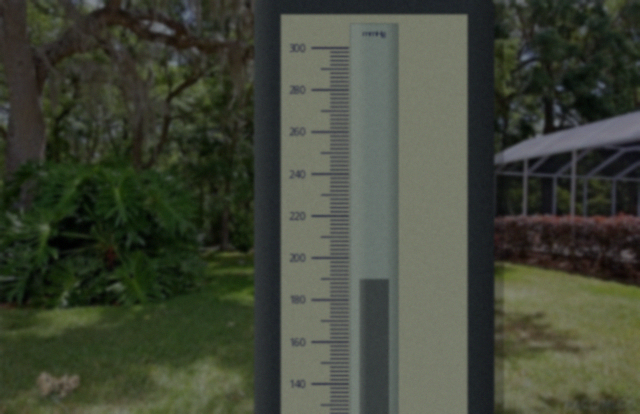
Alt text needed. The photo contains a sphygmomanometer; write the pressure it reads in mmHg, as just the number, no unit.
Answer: 190
